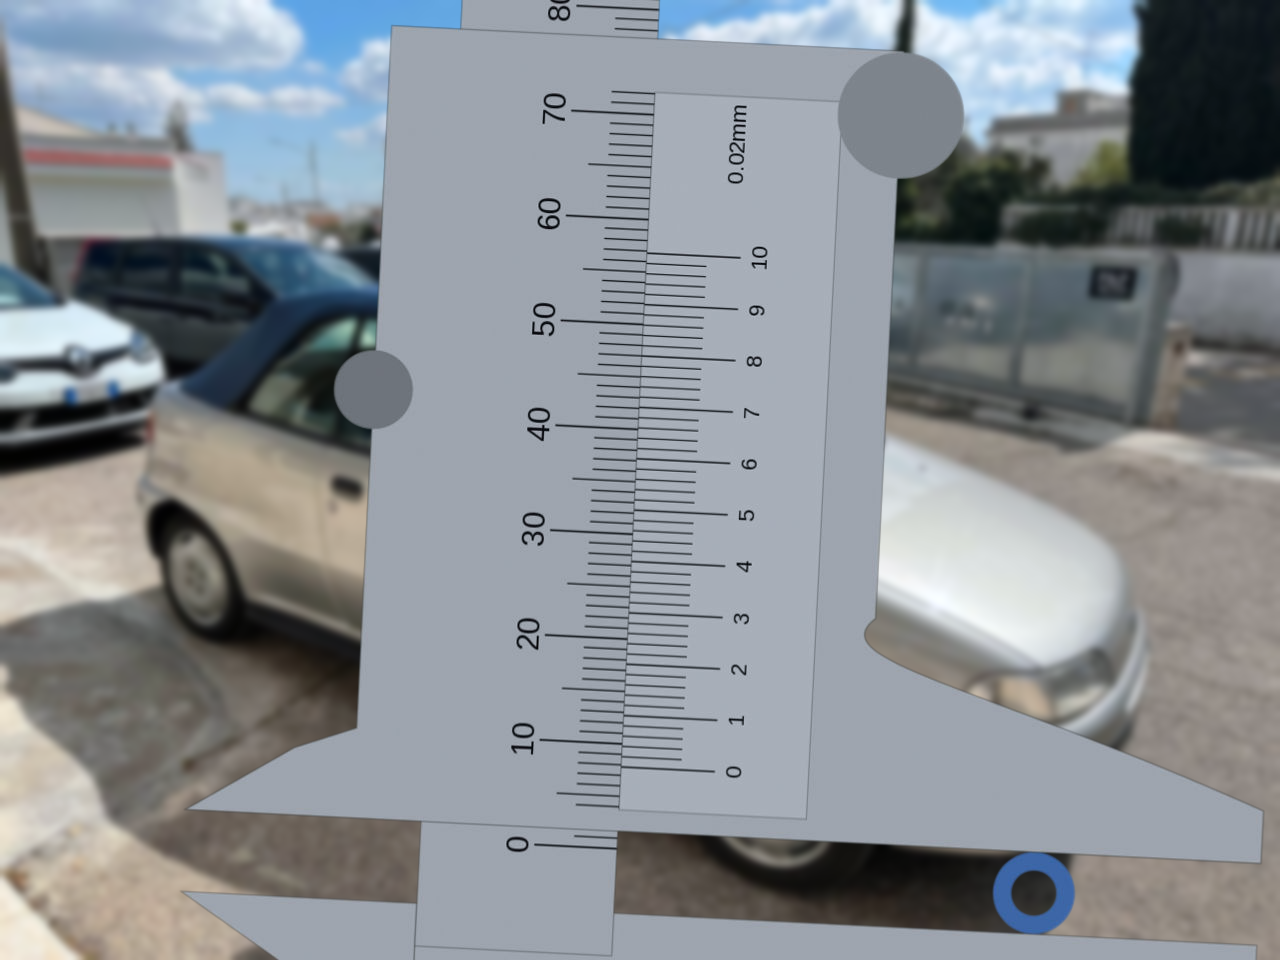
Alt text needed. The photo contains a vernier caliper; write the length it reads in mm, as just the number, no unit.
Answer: 7.8
